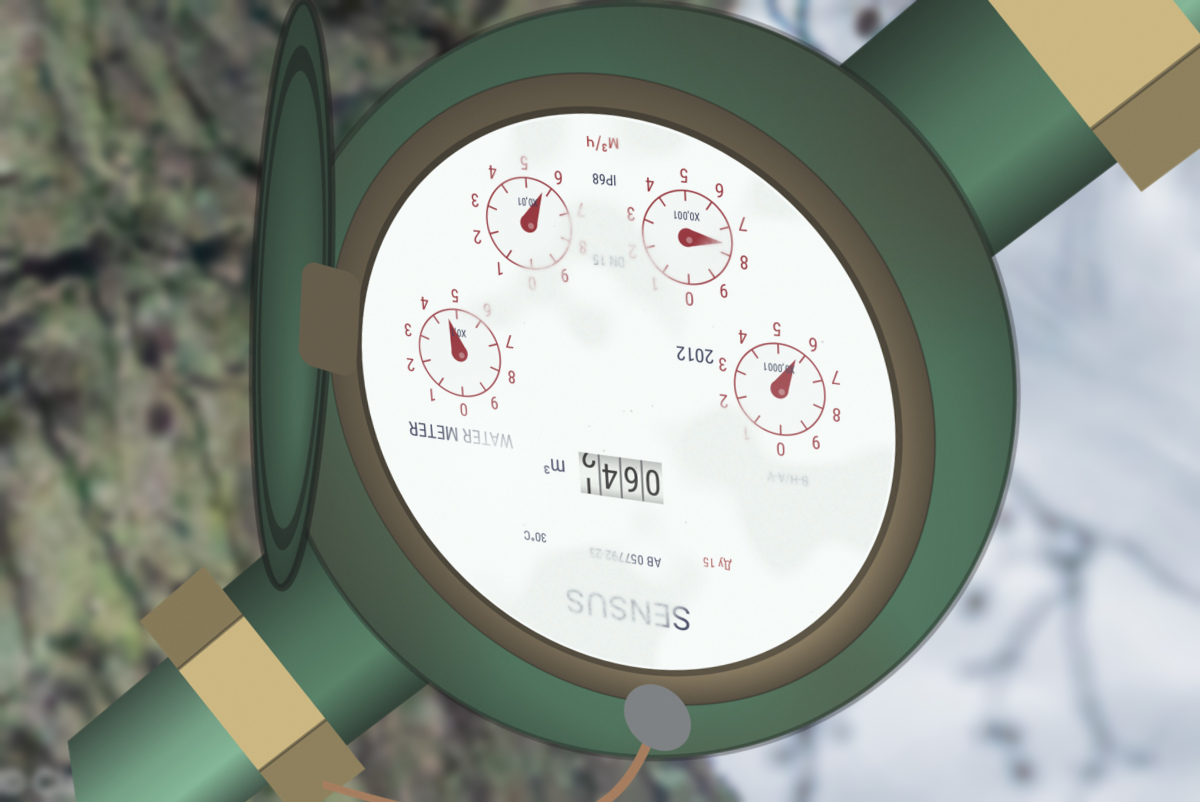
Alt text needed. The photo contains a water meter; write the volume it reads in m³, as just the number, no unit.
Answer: 641.4575
